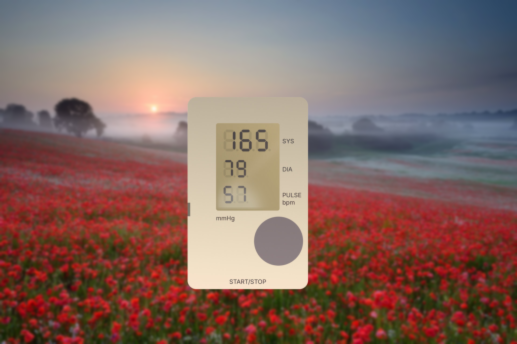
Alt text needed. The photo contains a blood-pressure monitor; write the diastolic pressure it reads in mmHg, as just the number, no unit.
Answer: 79
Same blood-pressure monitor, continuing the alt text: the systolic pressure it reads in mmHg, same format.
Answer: 165
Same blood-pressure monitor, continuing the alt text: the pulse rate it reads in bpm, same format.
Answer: 57
